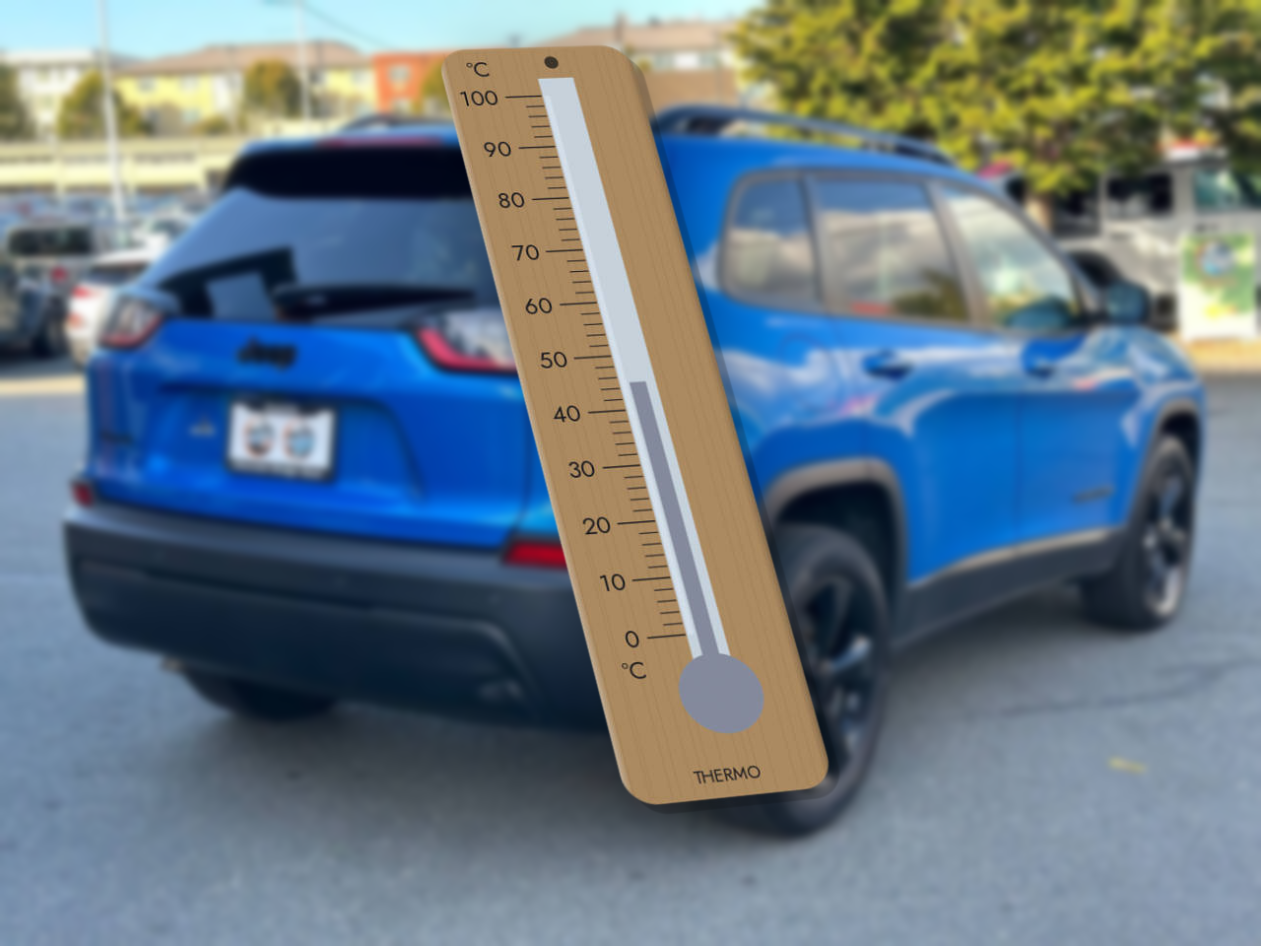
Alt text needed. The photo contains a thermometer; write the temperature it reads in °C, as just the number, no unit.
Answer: 45
